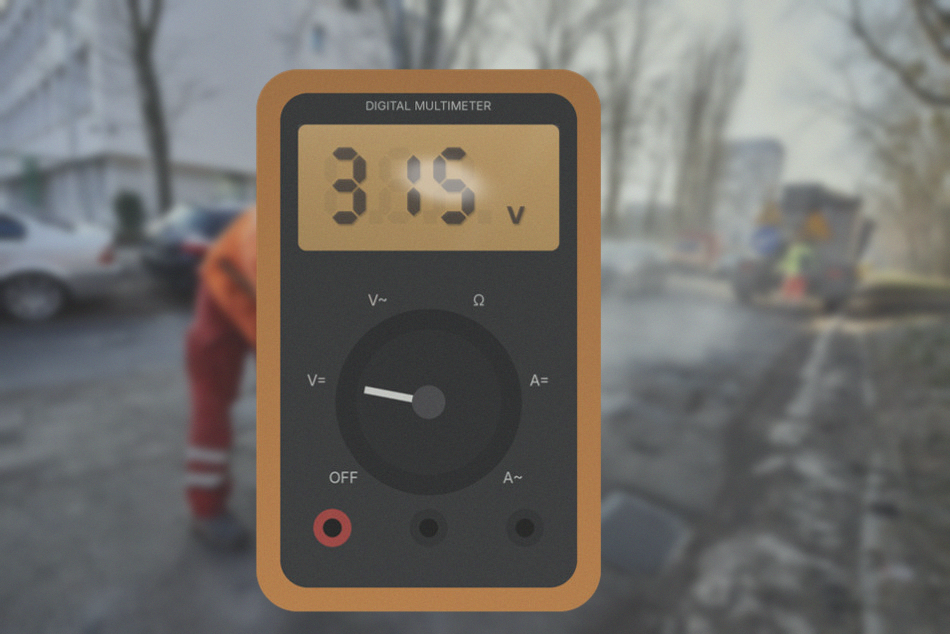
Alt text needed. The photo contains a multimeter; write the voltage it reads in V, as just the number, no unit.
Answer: 315
